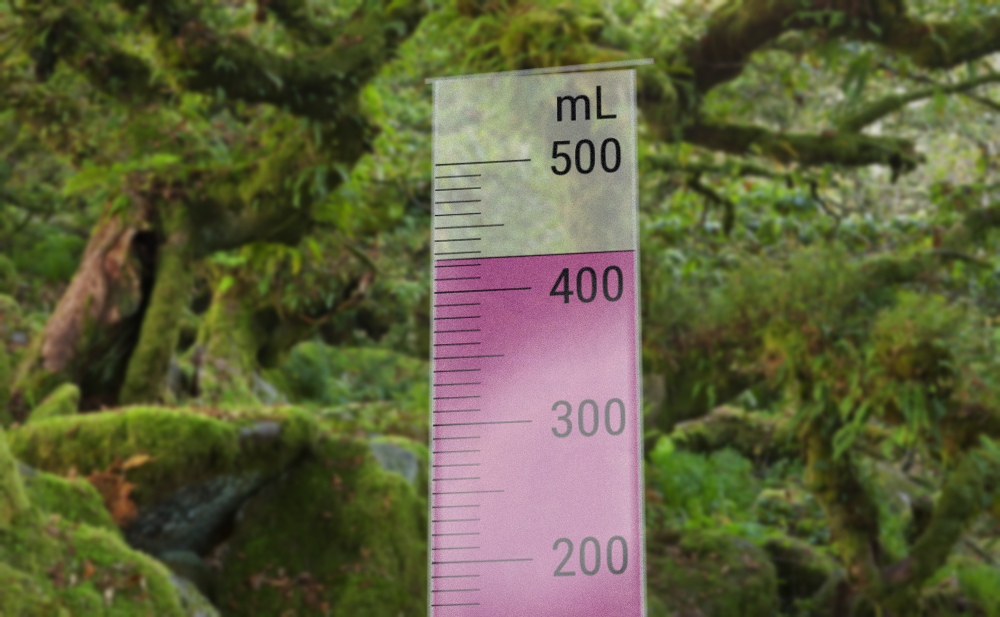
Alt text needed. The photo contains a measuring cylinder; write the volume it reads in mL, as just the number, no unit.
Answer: 425
